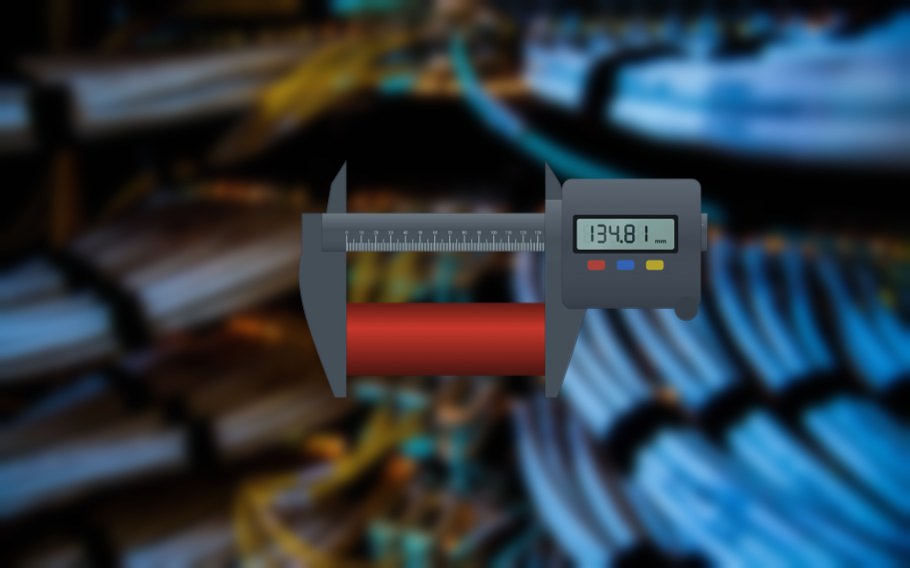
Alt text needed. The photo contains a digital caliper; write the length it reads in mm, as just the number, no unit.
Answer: 134.81
